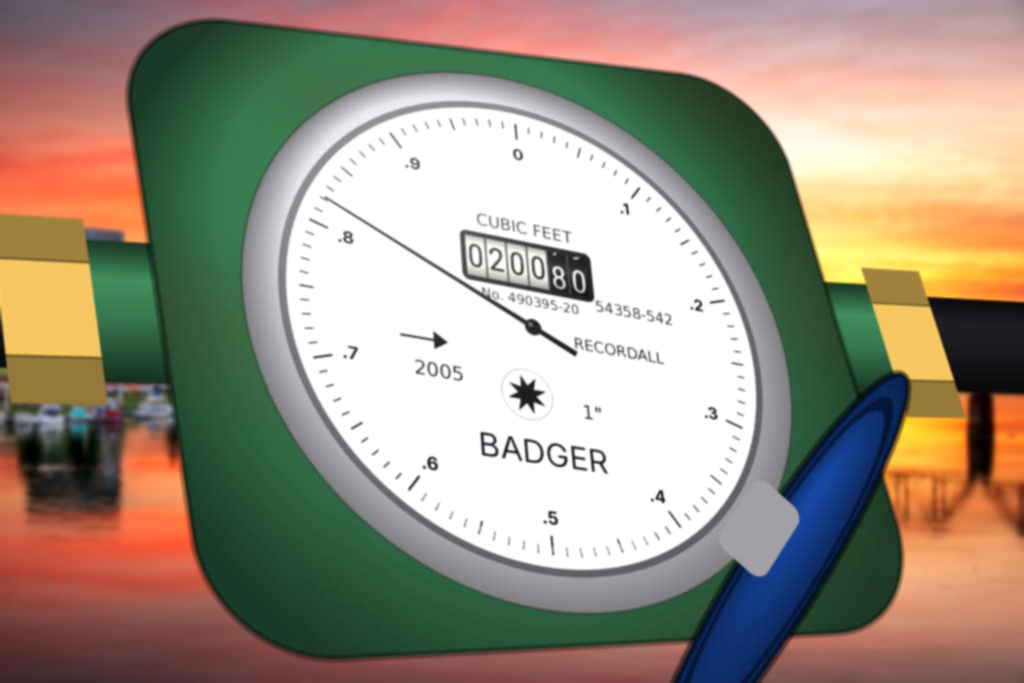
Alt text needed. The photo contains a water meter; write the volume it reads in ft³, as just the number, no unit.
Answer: 20079.82
